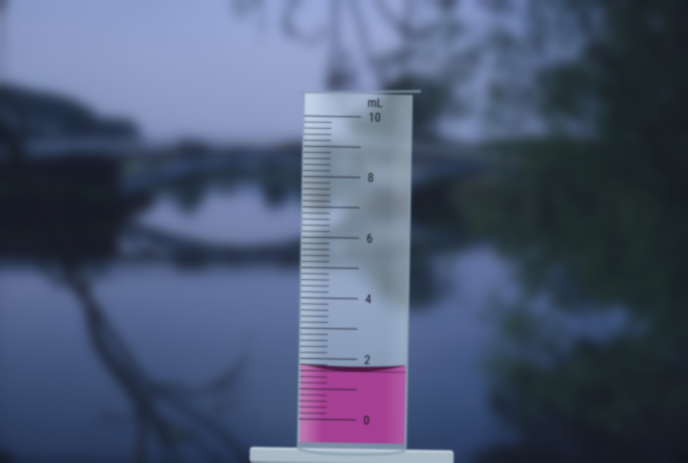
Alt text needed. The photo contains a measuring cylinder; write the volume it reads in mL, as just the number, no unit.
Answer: 1.6
